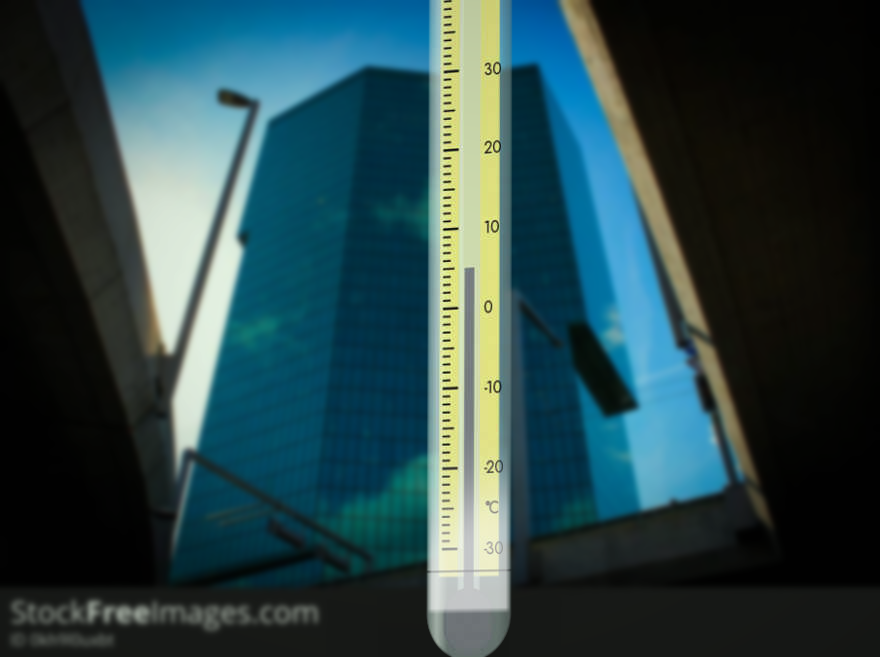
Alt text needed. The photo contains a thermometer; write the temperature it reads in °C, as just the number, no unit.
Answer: 5
